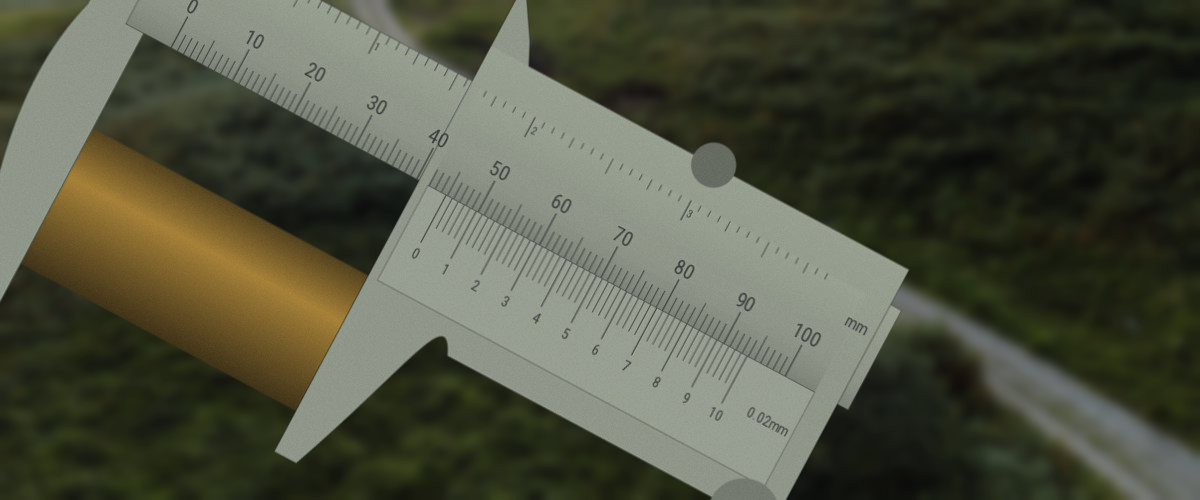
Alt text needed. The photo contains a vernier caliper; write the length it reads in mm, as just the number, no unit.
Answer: 44.8
